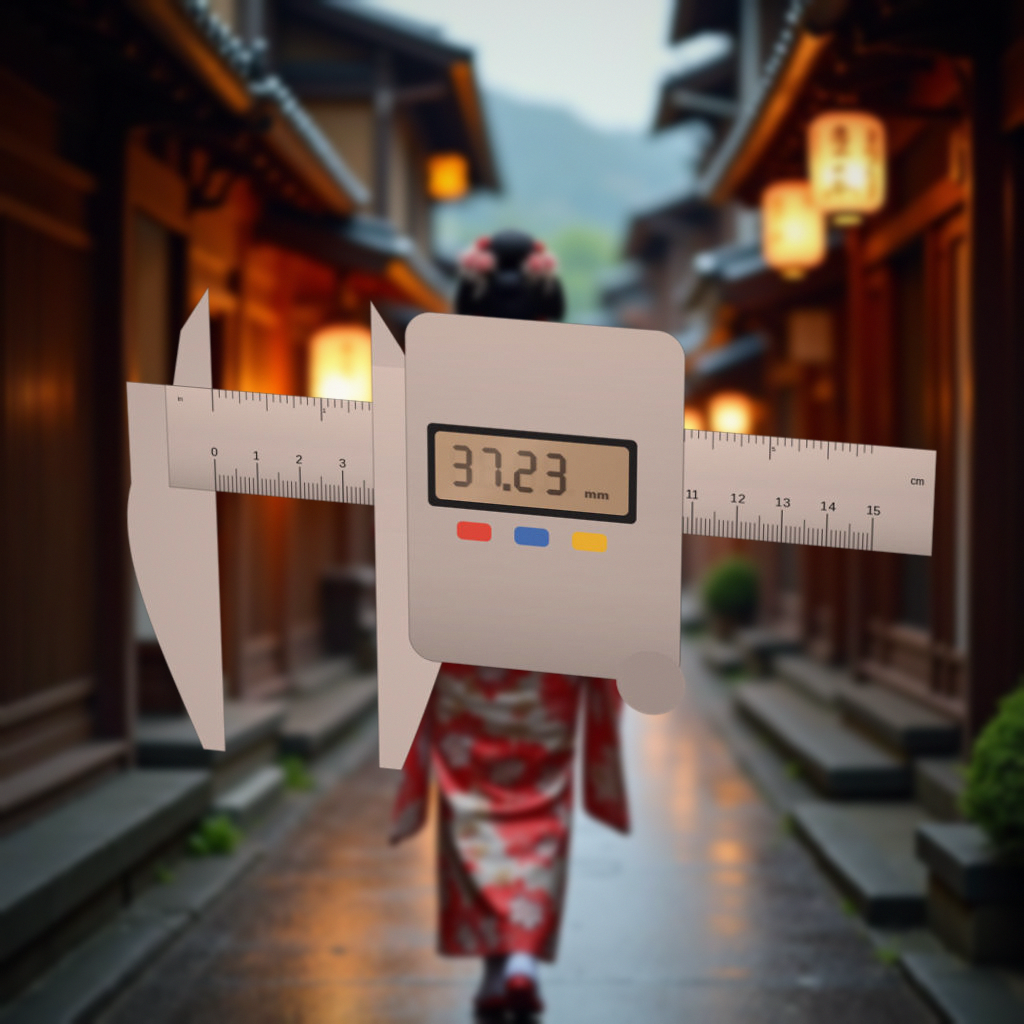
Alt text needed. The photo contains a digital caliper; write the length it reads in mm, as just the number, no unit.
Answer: 37.23
